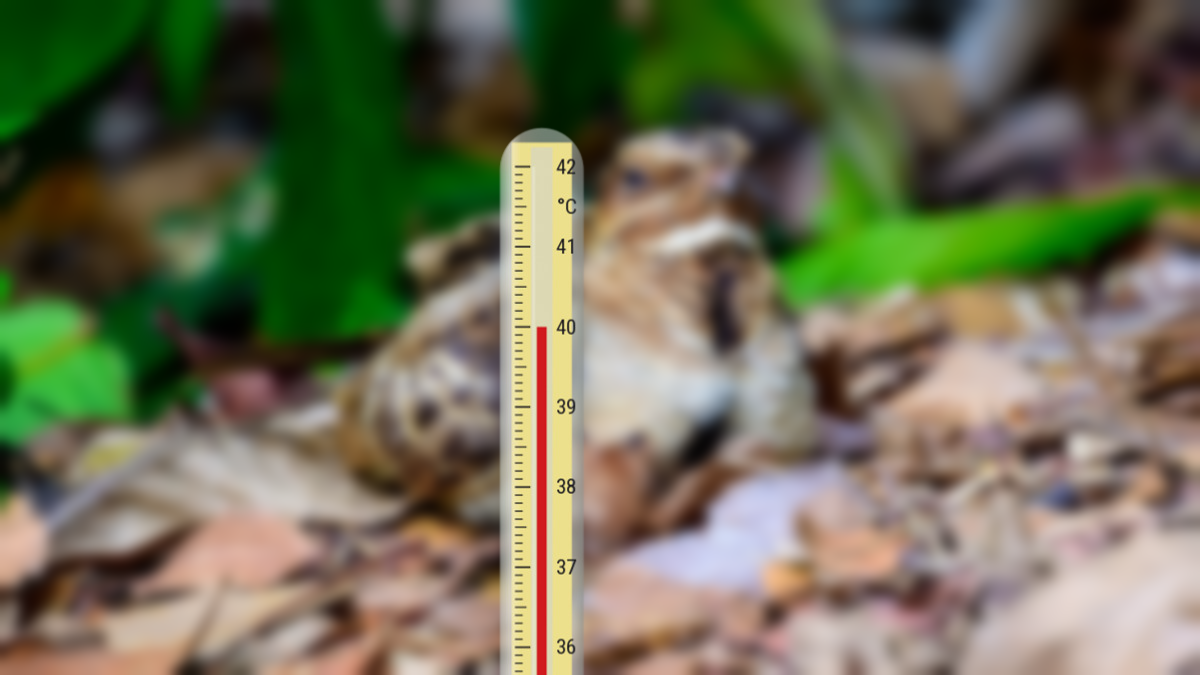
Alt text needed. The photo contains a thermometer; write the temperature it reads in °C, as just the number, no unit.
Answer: 40
